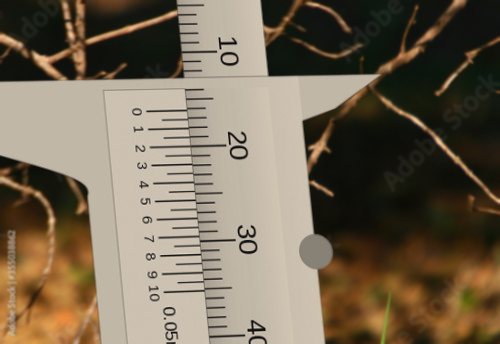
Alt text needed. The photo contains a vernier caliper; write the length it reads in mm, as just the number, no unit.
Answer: 16.2
